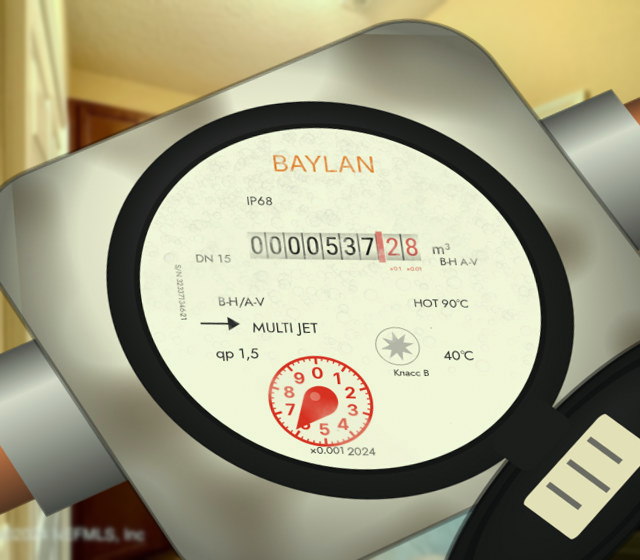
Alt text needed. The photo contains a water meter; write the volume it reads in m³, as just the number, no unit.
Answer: 537.286
